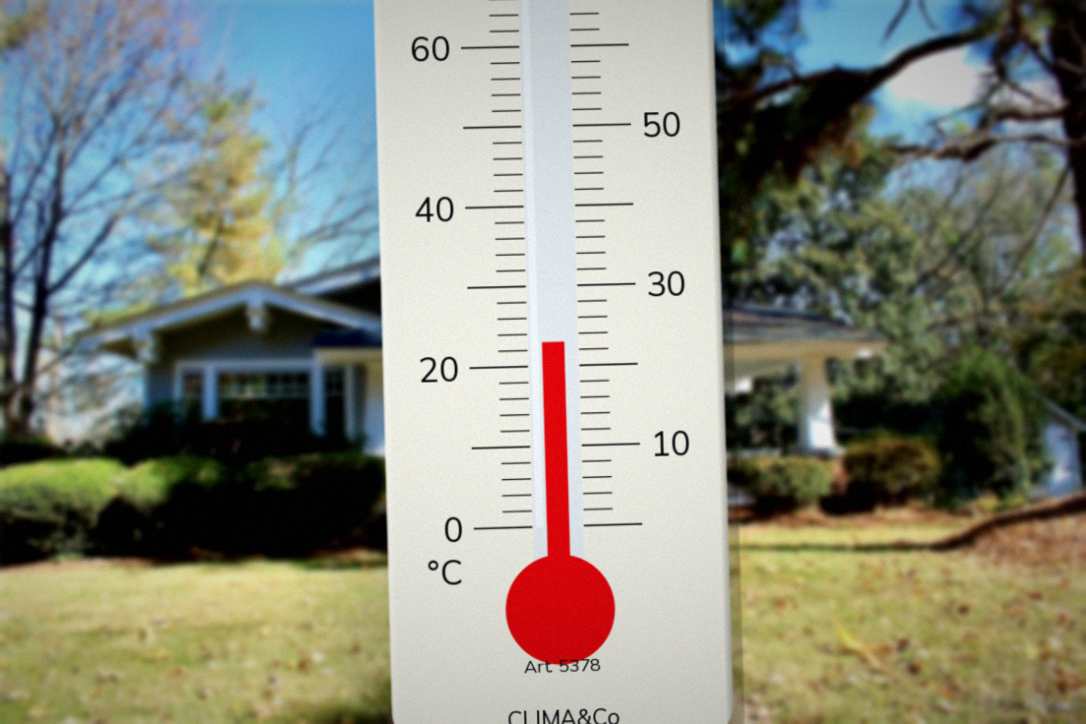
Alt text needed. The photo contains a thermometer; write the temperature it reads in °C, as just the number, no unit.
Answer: 23
